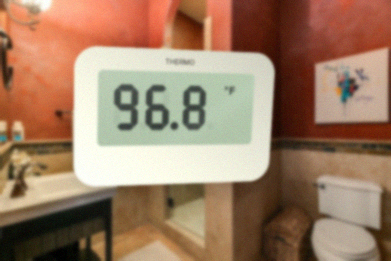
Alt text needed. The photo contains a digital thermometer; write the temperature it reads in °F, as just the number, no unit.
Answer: 96.8
